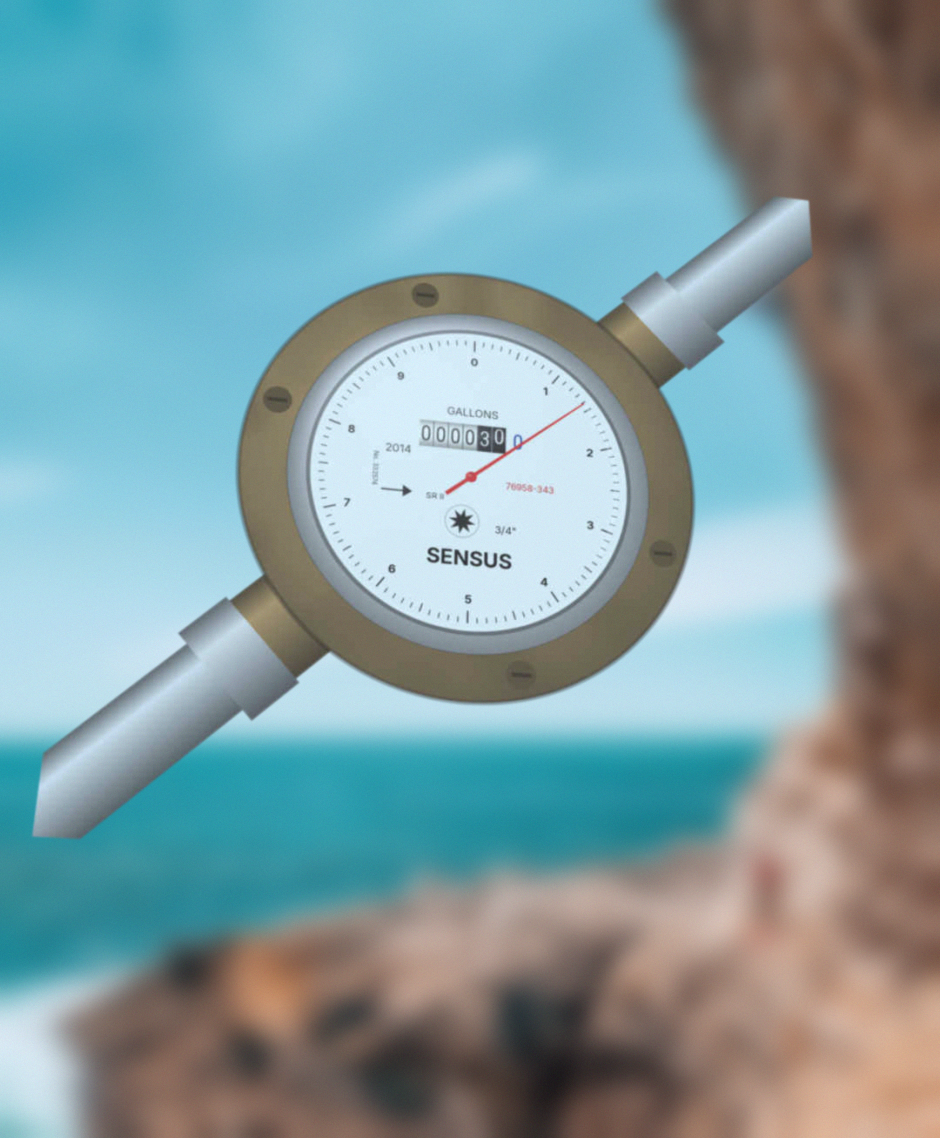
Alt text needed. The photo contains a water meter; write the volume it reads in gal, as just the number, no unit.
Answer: 301.4
